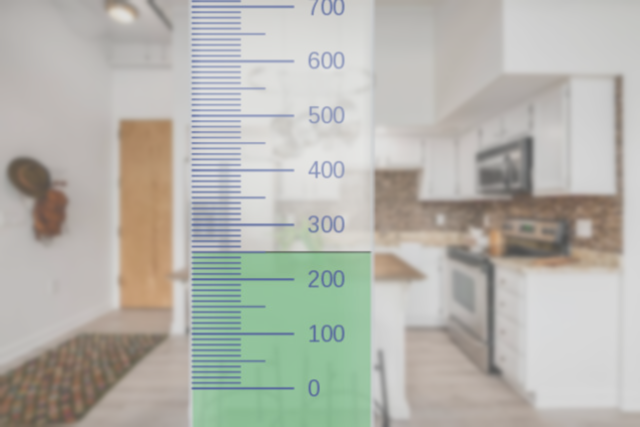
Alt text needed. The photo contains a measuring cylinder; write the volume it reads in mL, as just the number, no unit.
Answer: 250
